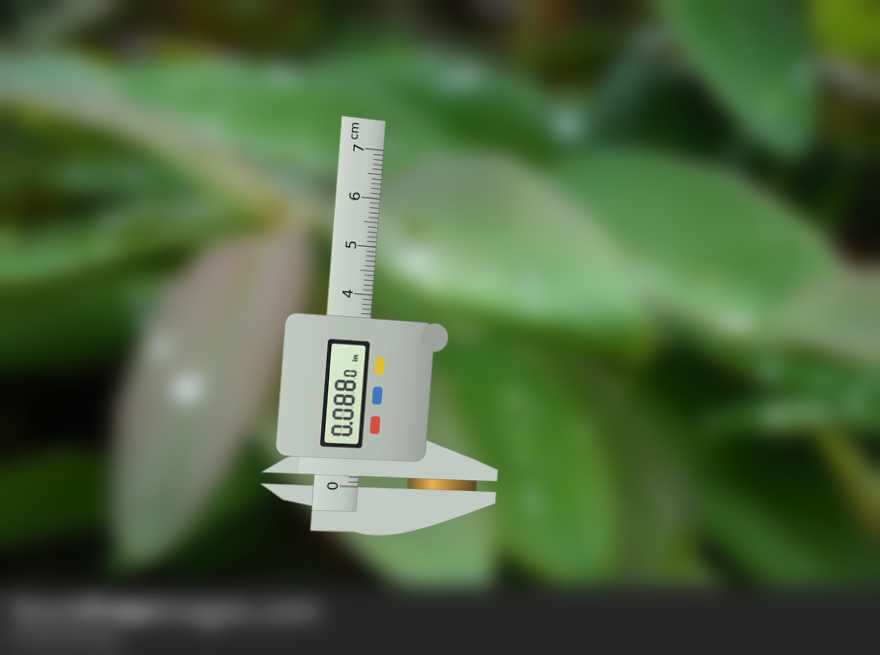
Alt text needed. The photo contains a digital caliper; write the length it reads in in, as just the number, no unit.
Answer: 0.0880
